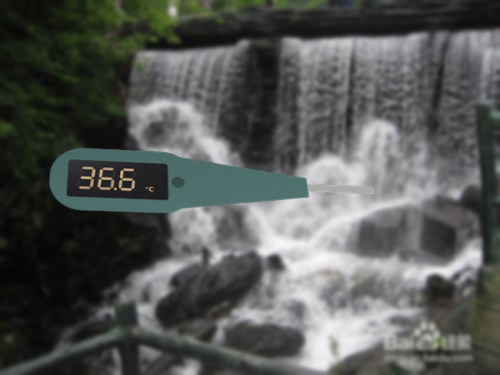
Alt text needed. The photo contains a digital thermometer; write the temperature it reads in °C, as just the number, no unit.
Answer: 36.6
